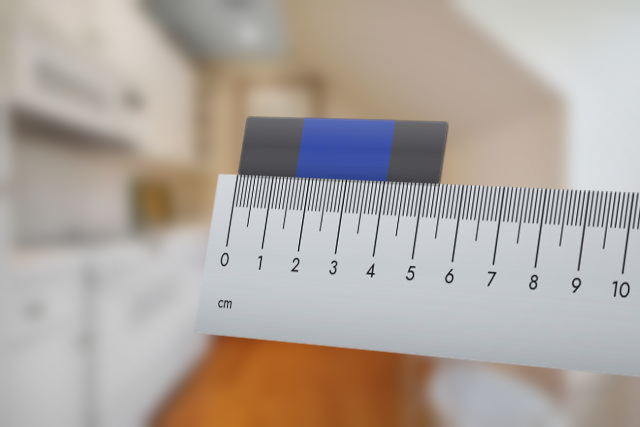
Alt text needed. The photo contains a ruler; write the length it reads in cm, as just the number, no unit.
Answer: 5.4
